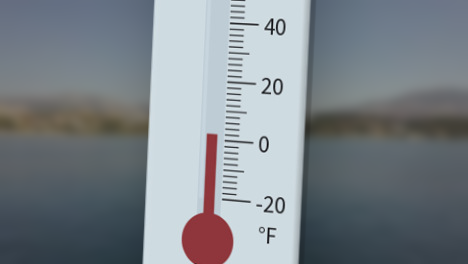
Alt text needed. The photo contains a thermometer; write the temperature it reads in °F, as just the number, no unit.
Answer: 2
